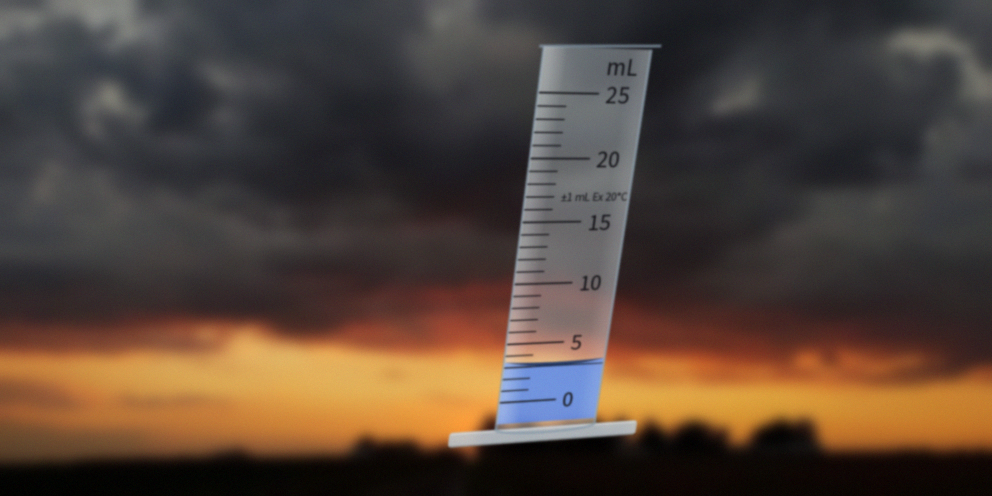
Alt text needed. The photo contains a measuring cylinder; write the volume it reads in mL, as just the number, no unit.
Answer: 3
